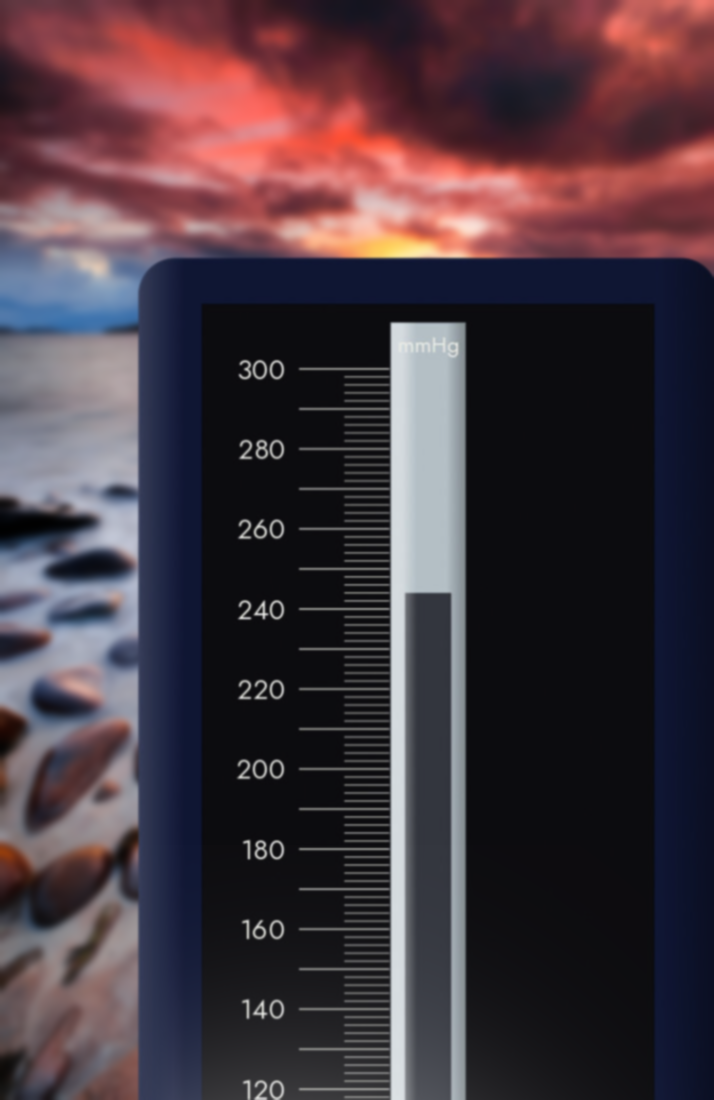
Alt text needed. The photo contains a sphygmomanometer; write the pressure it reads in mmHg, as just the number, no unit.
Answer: 244
